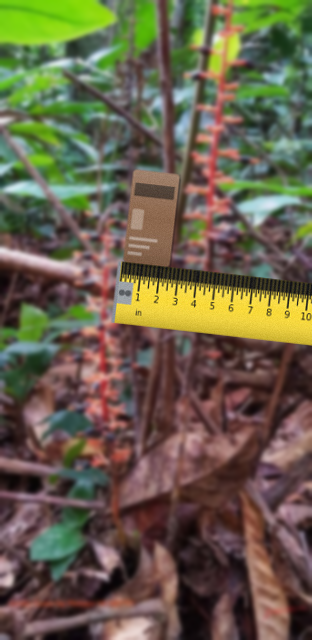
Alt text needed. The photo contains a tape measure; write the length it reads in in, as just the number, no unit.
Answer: 2.5
